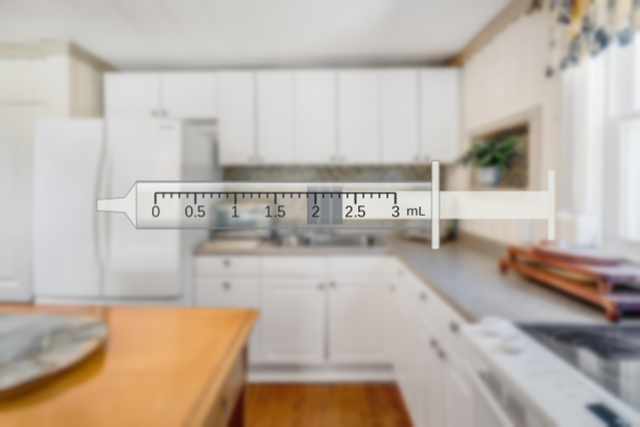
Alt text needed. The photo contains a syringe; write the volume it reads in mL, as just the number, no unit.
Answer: 1.9
